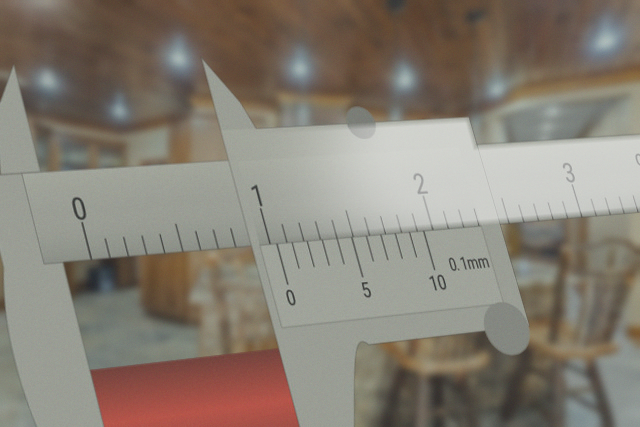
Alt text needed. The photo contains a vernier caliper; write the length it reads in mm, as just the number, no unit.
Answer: 10.4
